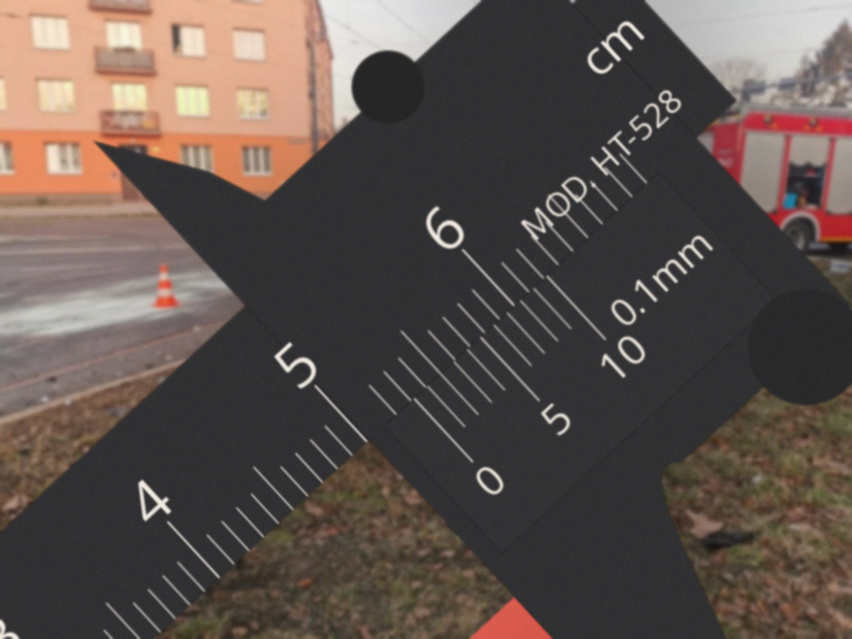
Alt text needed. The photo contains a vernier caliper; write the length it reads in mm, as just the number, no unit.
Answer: 53.2
